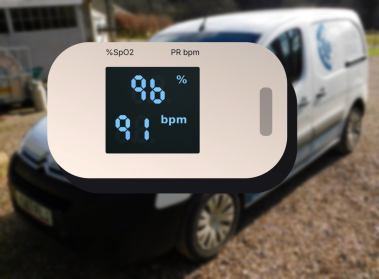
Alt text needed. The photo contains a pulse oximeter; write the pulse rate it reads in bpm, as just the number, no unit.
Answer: 91
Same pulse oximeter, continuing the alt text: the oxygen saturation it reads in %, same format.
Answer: 96
